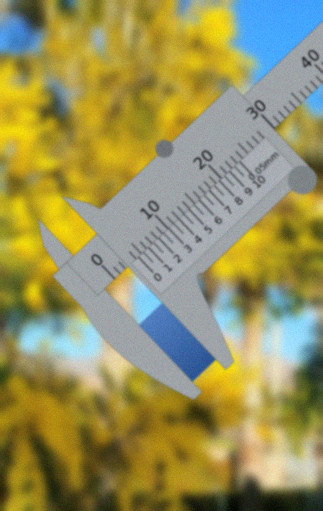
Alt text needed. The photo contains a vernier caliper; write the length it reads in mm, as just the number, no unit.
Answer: 4.4
